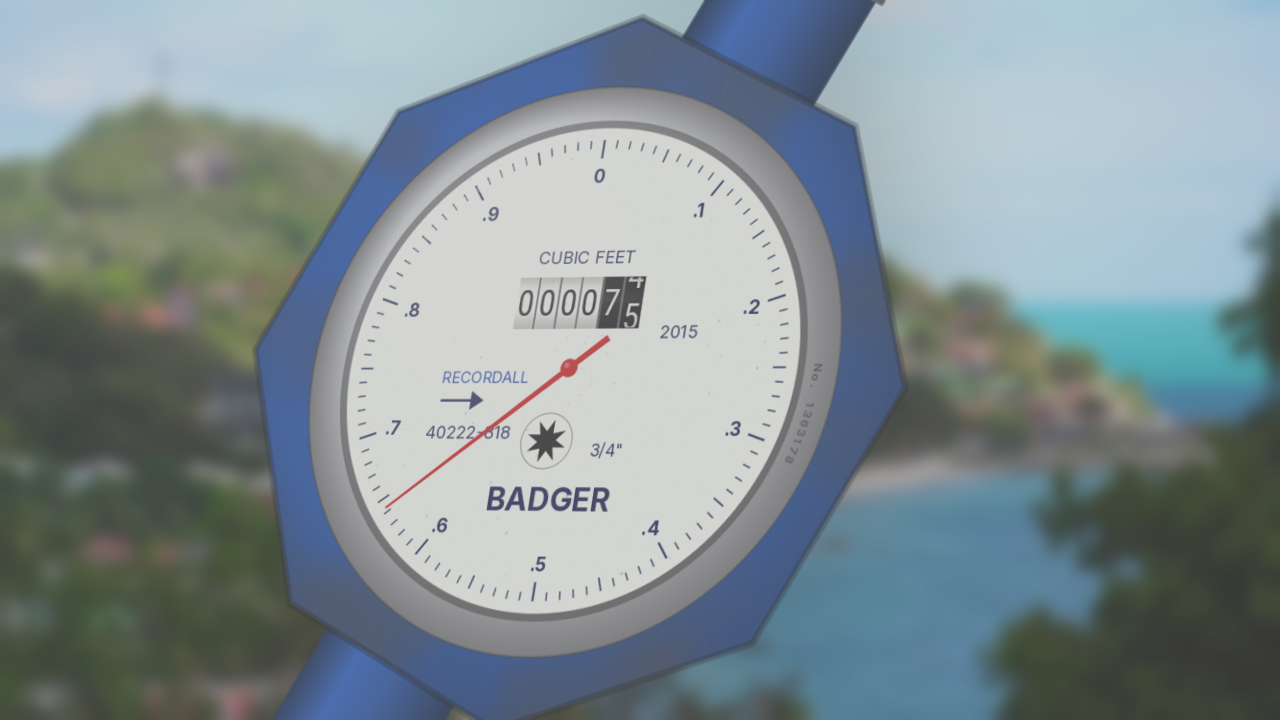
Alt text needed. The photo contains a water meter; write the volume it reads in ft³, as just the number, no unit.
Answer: 74.64
